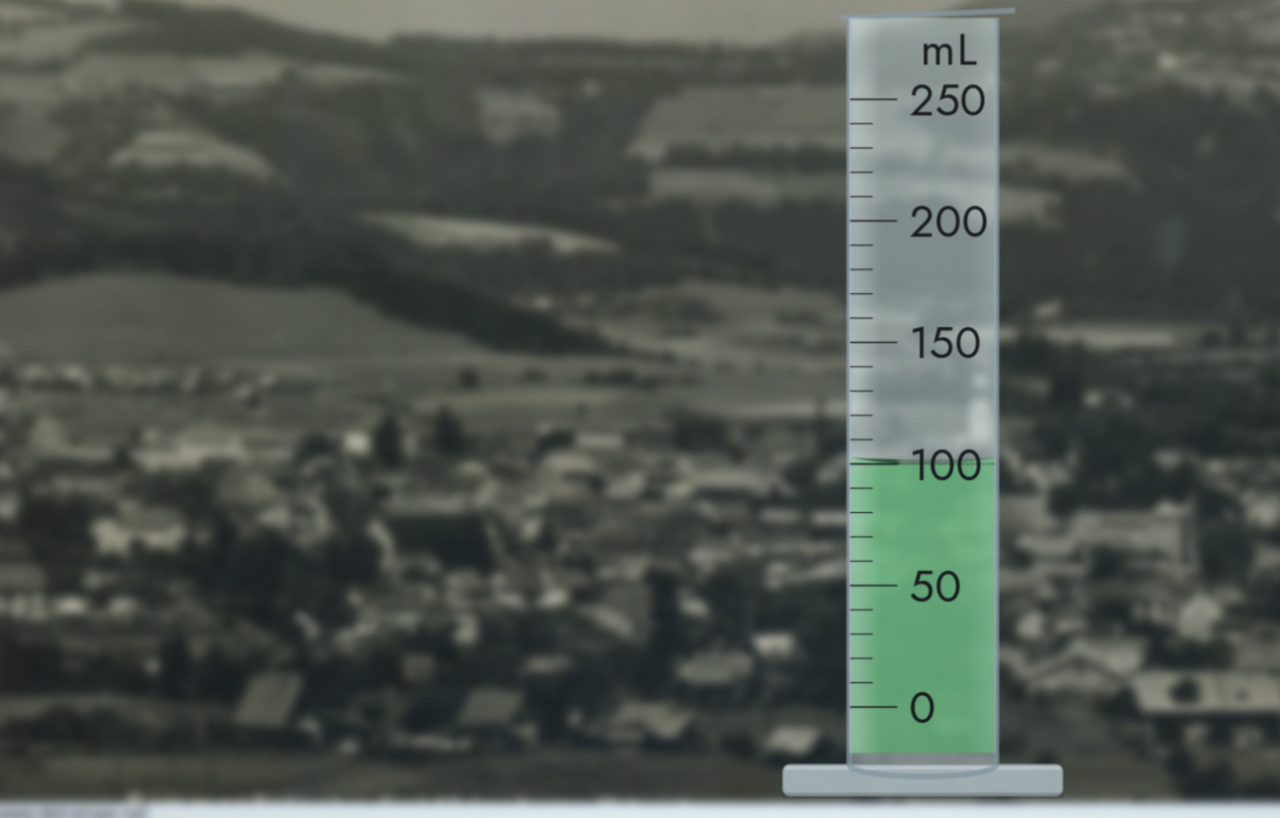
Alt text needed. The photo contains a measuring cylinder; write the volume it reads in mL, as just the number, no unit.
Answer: 100
